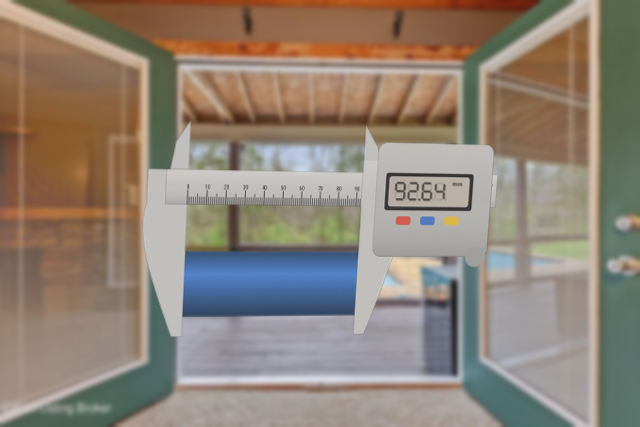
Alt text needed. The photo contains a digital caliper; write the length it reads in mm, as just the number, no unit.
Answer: 92.64
